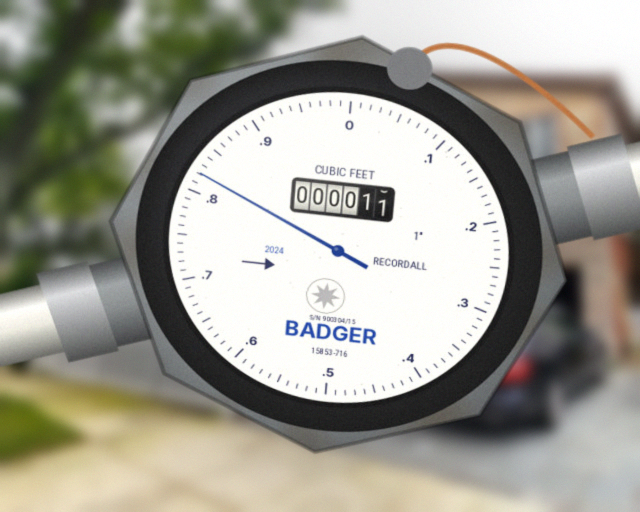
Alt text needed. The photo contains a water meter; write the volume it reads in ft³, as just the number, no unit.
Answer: 10.82
